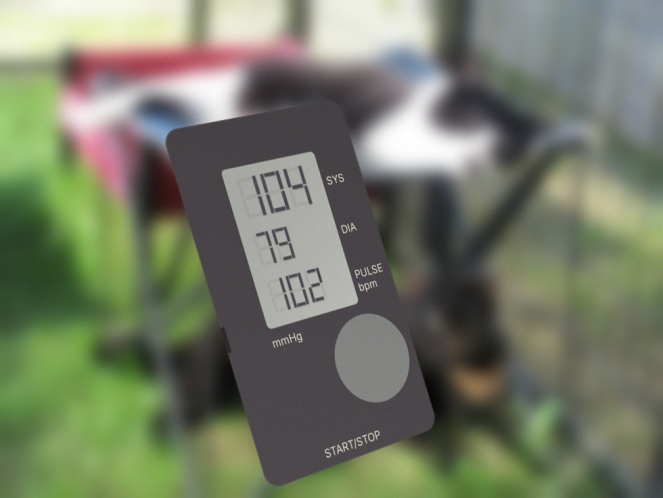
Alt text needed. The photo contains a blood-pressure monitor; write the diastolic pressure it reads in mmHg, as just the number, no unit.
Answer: 79
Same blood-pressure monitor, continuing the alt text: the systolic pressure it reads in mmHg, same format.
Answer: 104
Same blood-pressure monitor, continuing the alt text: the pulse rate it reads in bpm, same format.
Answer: 102
